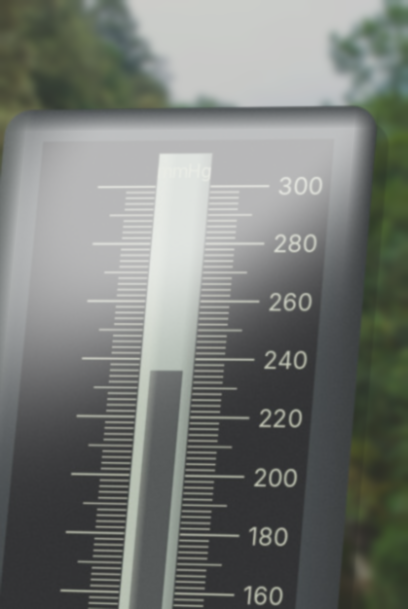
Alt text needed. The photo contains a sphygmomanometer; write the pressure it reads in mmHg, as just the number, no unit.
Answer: 236
